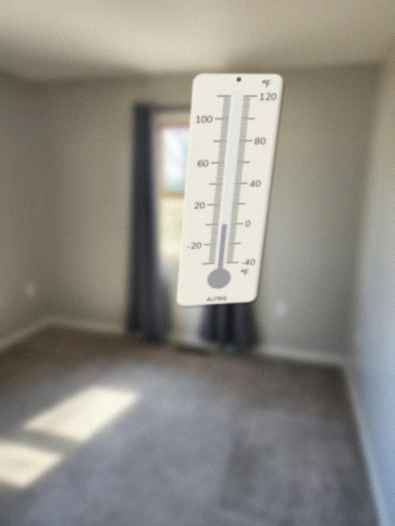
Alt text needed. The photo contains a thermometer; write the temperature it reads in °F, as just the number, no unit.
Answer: 0
